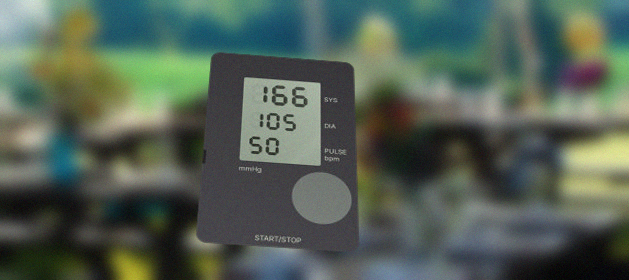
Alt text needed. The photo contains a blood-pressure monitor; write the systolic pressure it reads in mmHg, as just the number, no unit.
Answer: 166
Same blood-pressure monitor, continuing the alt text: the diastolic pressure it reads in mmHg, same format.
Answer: 105
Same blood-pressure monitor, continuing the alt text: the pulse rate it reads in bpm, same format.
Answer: 50
